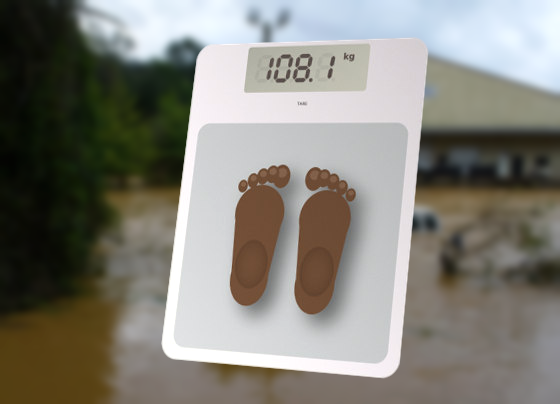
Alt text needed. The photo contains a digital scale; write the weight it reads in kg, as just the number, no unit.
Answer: 108.1
